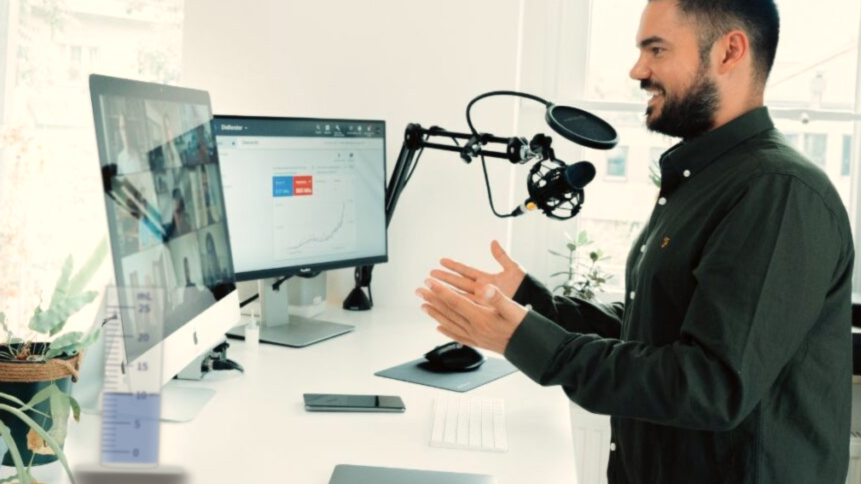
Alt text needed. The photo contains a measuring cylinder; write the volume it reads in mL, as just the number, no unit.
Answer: 10
